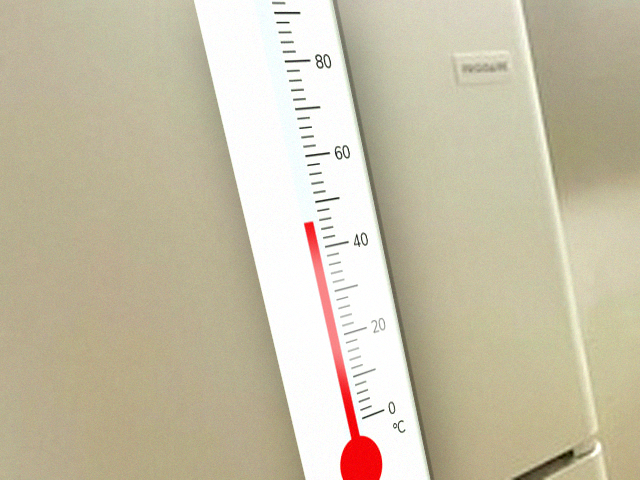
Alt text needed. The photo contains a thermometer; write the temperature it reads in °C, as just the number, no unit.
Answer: 46
